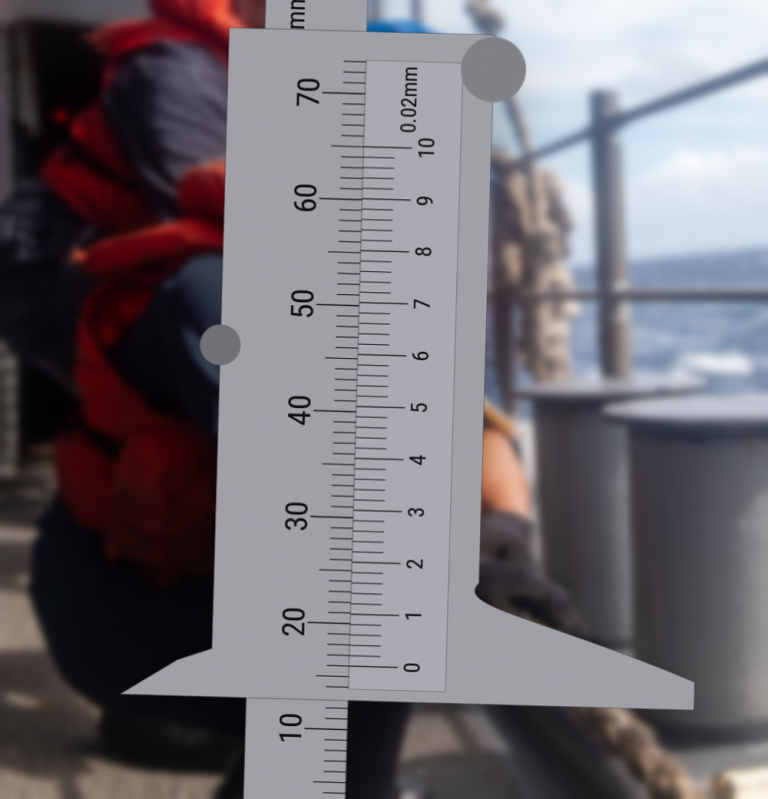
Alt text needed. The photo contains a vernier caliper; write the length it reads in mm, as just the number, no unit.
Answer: 16.0
